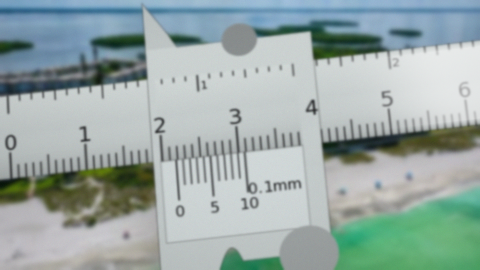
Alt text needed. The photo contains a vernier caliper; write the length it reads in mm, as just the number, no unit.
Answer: 21.8
